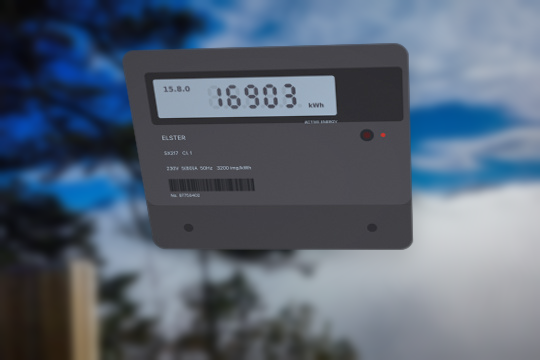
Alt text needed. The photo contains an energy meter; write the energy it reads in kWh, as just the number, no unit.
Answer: 16903
